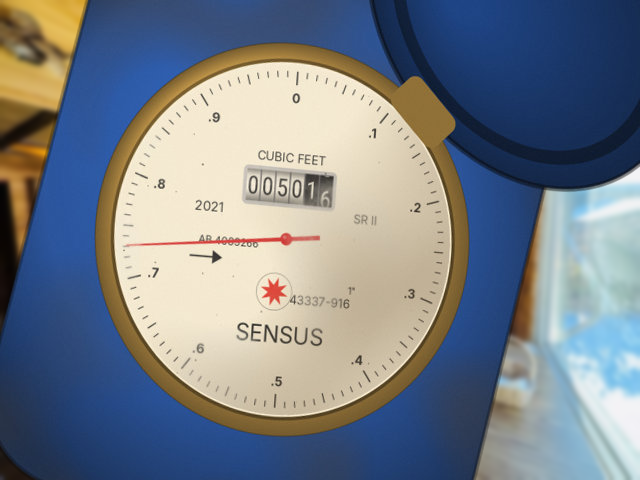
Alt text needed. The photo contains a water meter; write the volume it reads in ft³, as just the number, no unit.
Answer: 5015.73
